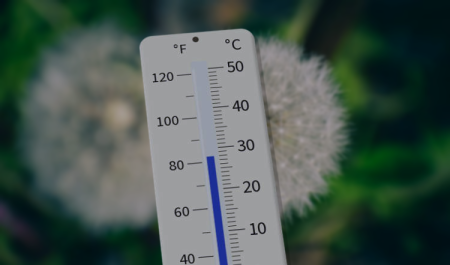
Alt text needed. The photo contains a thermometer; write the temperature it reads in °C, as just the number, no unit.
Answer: 28
